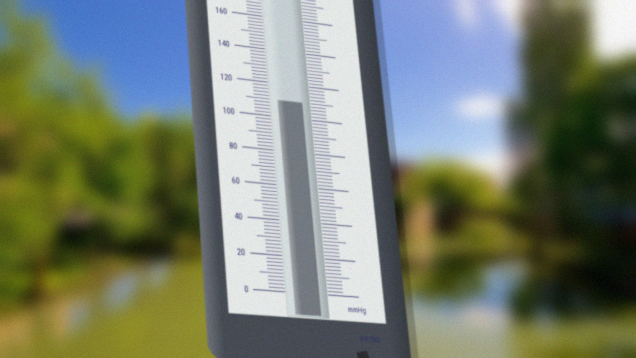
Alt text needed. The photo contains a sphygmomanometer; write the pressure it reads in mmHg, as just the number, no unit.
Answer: 110
